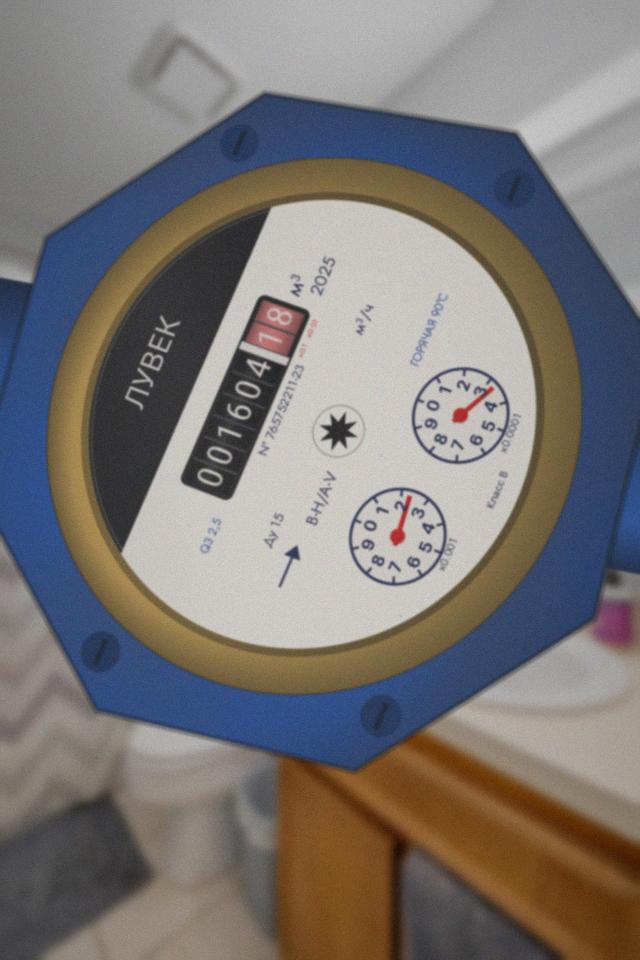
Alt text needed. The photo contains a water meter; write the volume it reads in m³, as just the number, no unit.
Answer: 1604.1823
